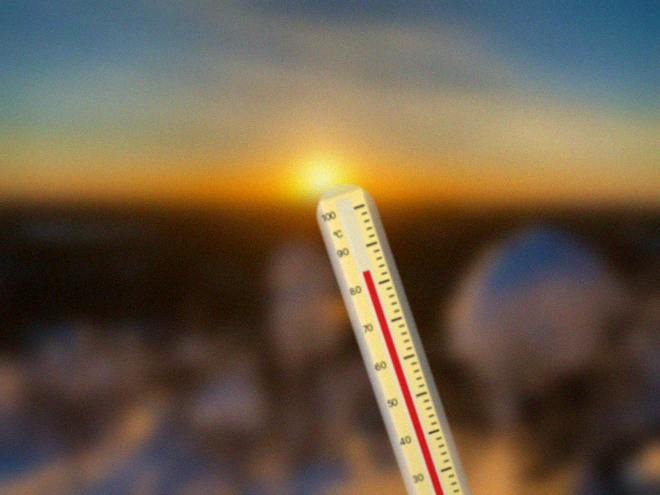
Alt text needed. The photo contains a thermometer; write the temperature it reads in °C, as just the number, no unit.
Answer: 84
